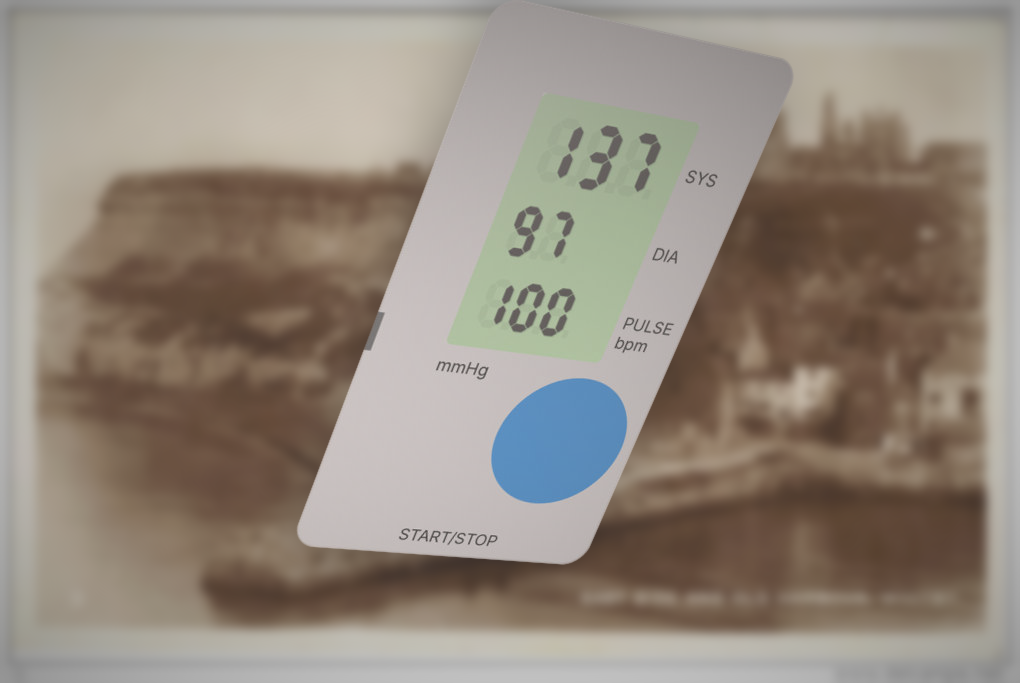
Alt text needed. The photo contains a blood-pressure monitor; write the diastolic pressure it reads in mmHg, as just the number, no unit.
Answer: 97
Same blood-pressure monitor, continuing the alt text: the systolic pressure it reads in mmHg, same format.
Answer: 137
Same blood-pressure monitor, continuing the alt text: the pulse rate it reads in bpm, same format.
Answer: 100
